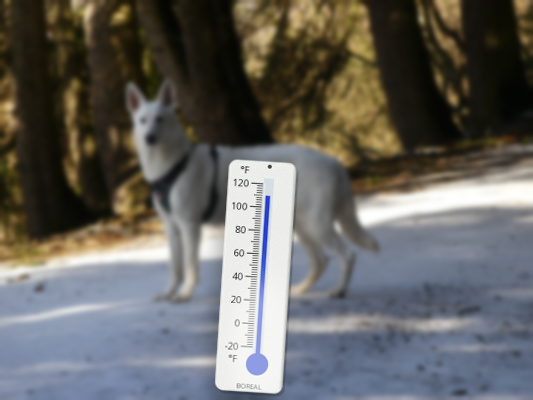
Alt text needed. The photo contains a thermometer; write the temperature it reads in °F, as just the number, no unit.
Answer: 110
